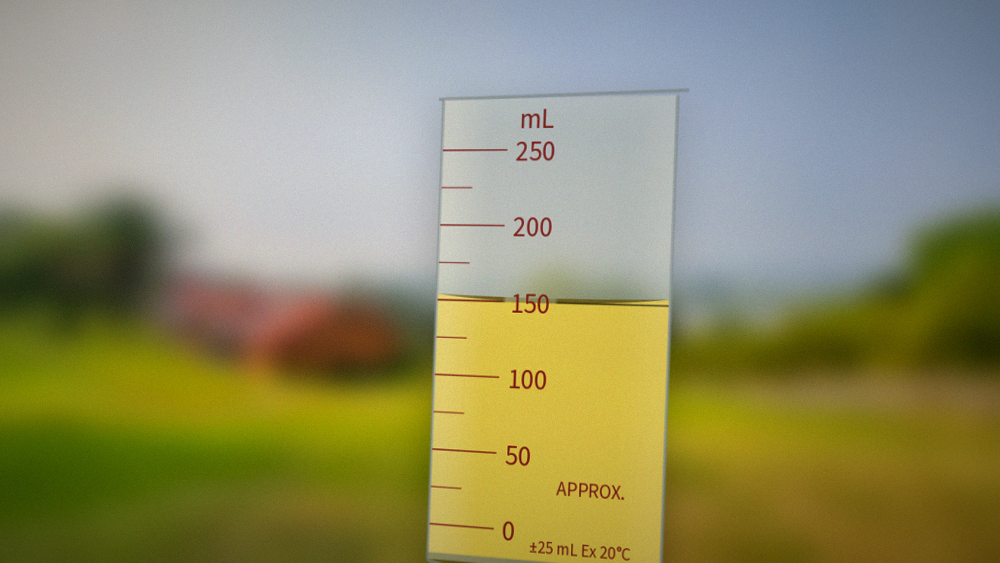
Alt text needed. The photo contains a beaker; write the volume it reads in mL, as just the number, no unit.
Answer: 150
